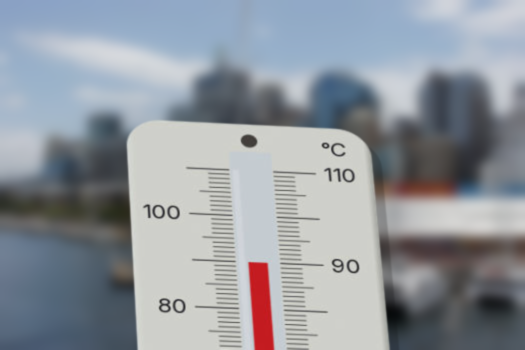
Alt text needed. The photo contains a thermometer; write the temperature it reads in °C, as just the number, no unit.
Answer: 90
